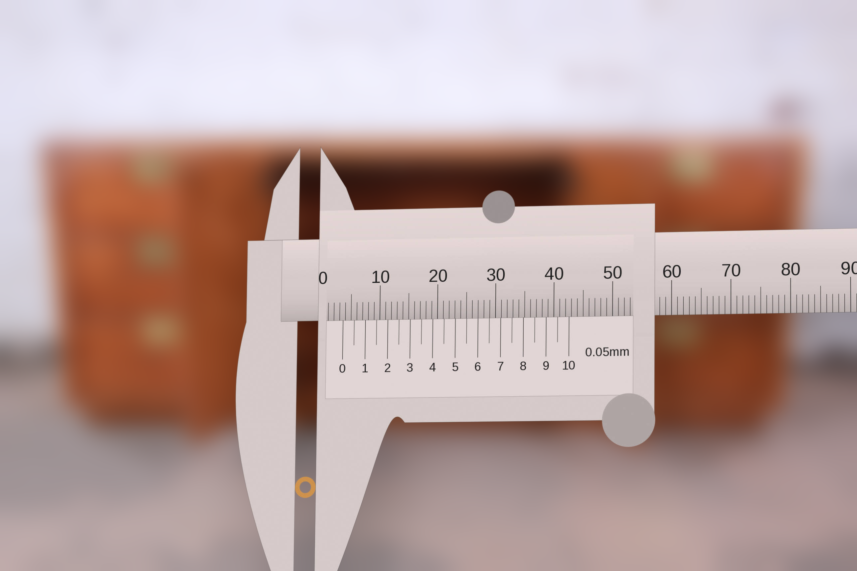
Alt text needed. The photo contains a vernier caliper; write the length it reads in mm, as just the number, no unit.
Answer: 3.6
